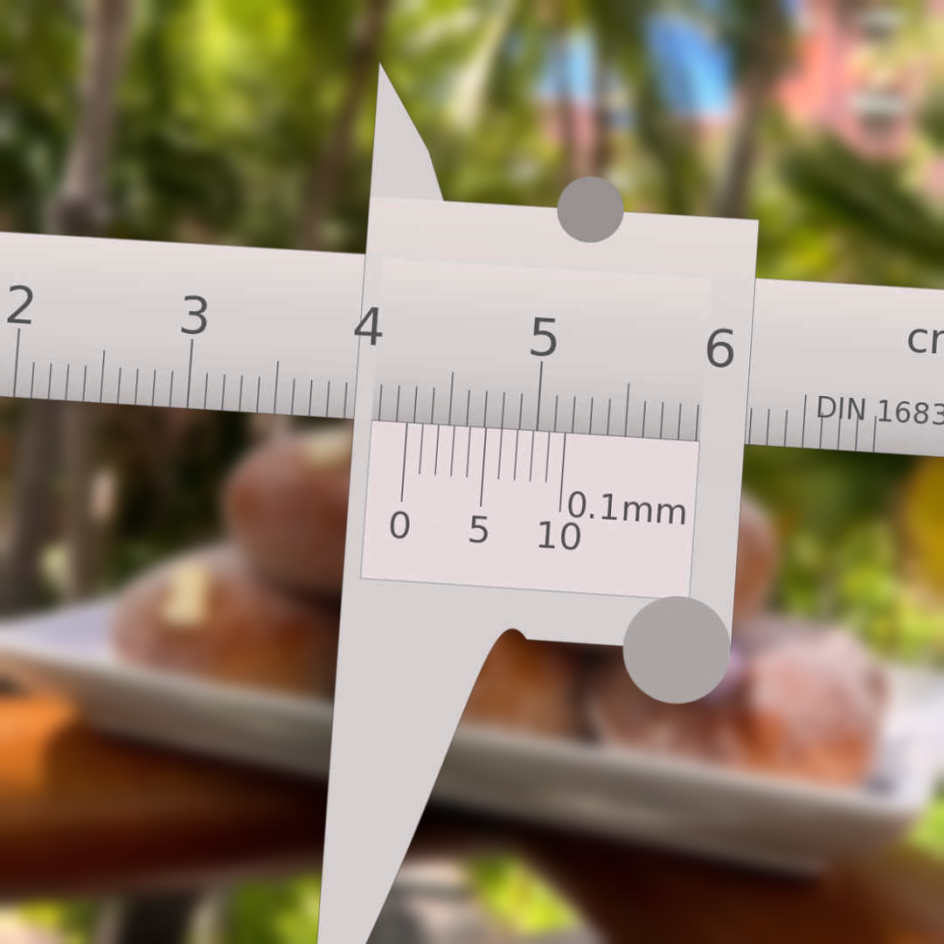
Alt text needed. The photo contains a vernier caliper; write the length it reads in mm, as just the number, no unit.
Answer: 42.6
